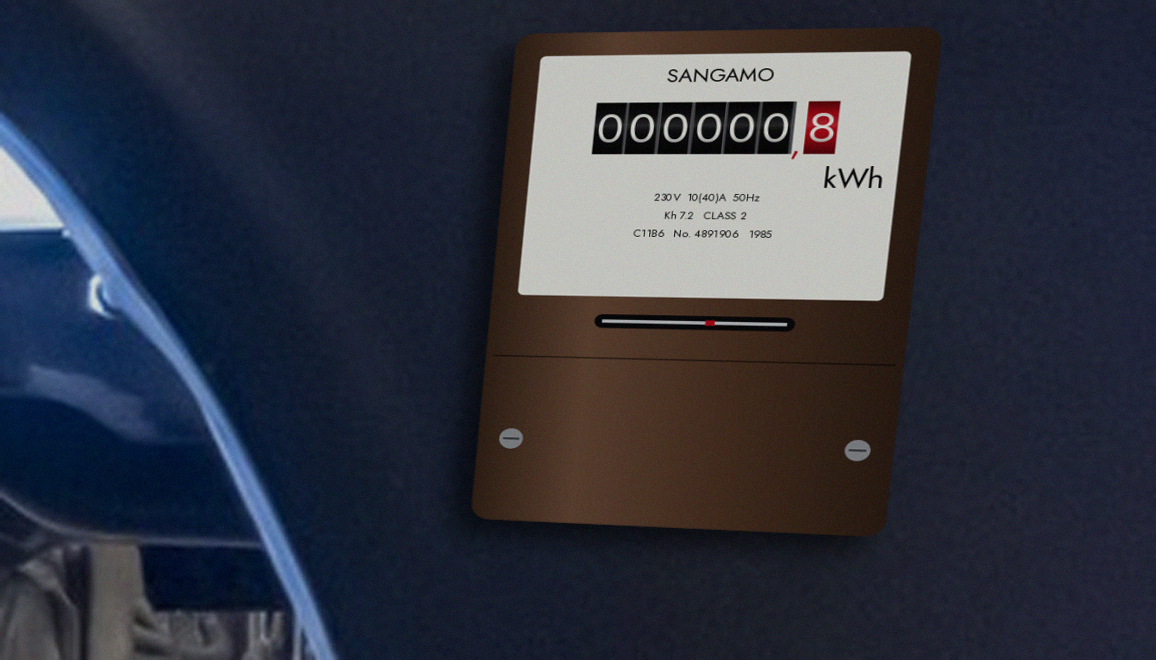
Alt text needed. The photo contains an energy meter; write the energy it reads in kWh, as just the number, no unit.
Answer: 0.8
